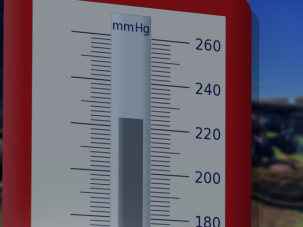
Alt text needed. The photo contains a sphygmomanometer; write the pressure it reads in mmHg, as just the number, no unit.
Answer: 224
